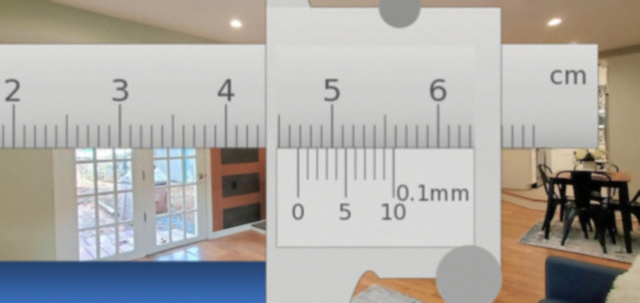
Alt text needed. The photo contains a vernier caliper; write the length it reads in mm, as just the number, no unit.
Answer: 46.8
